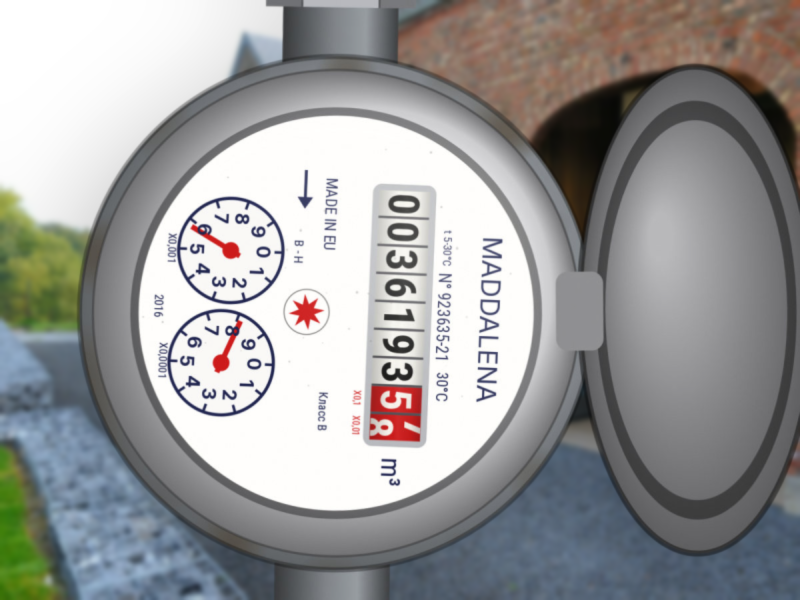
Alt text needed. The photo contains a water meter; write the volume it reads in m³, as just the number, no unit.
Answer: 36193.5758
